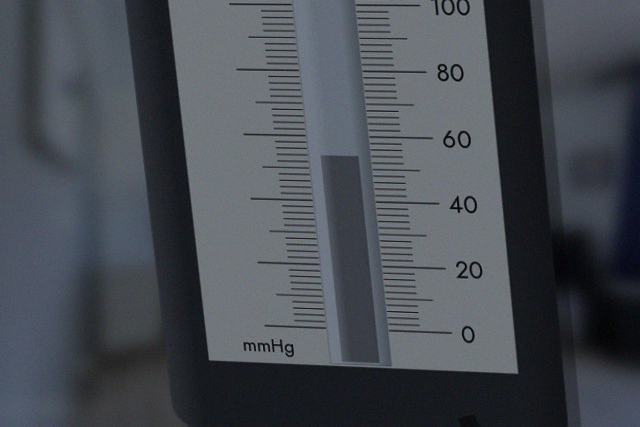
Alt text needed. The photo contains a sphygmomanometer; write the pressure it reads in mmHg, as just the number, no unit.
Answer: 54
